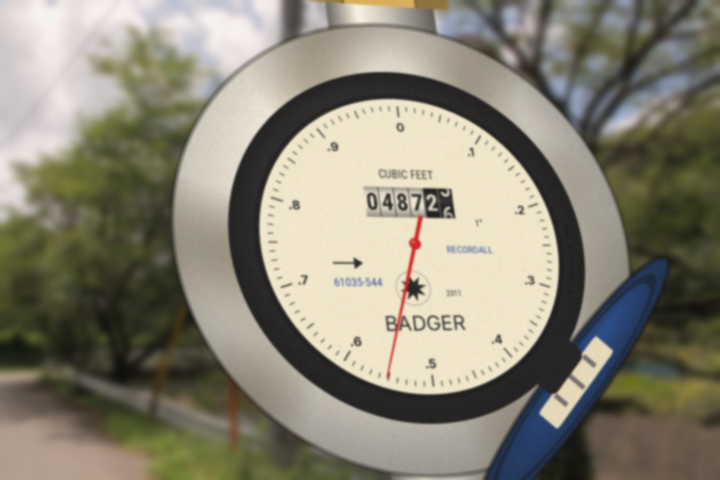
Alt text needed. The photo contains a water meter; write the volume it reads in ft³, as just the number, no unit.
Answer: 48725.55
